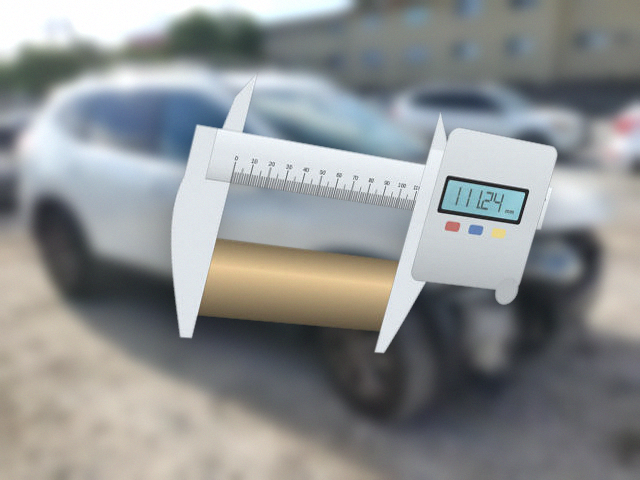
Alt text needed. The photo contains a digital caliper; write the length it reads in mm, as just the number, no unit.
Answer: 111.24
